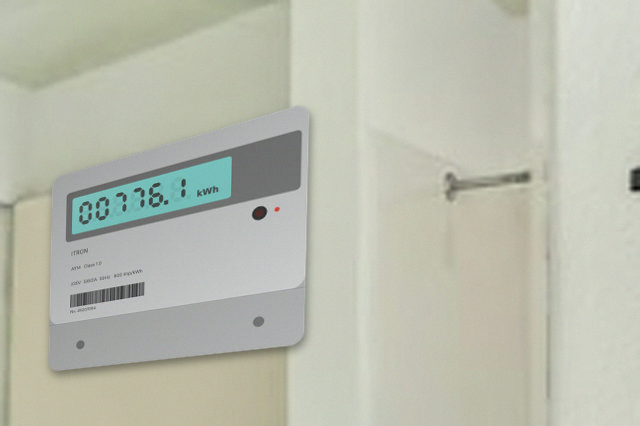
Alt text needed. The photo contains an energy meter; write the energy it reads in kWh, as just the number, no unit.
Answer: 776.1
